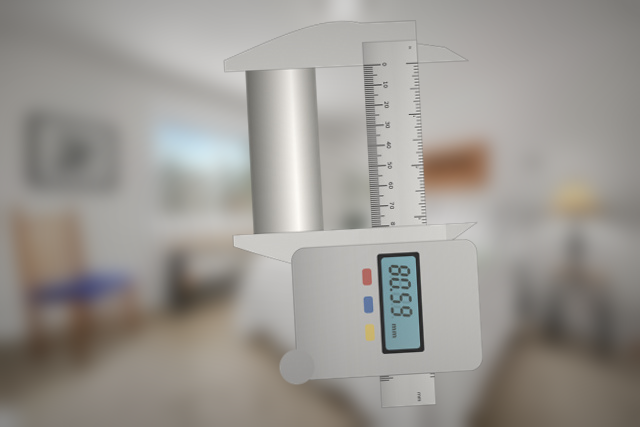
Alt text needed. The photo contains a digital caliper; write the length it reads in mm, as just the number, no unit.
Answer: 80.59
